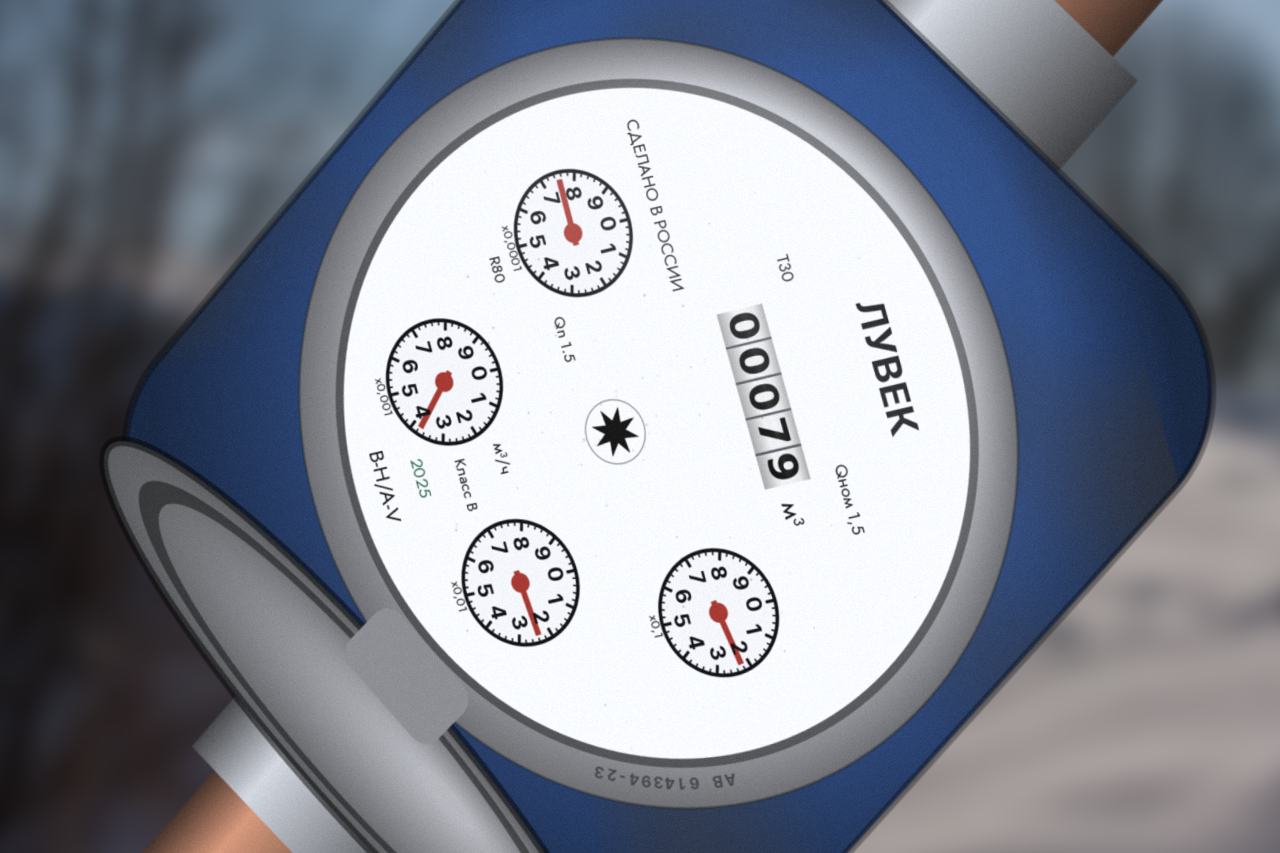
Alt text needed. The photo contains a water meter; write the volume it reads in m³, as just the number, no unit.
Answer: 79.2237
